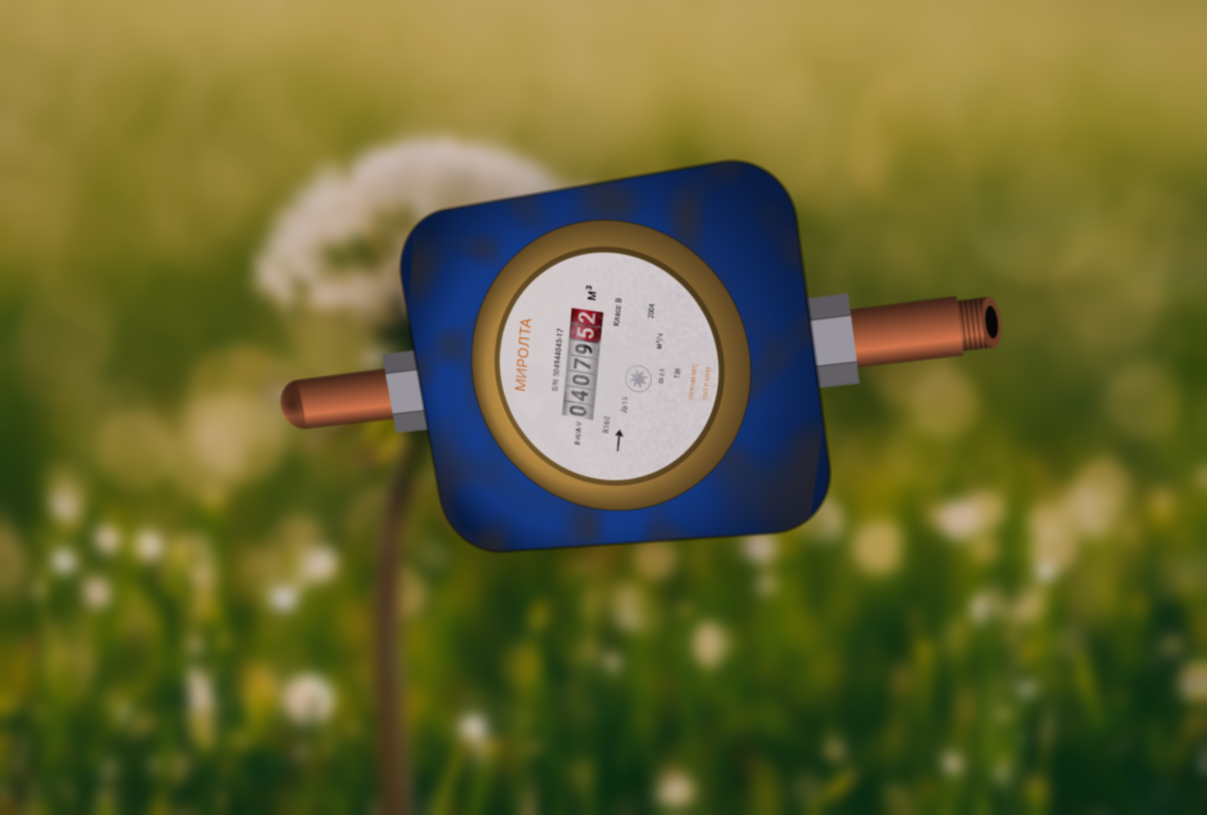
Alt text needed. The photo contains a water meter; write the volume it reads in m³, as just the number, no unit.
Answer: 4079.52
